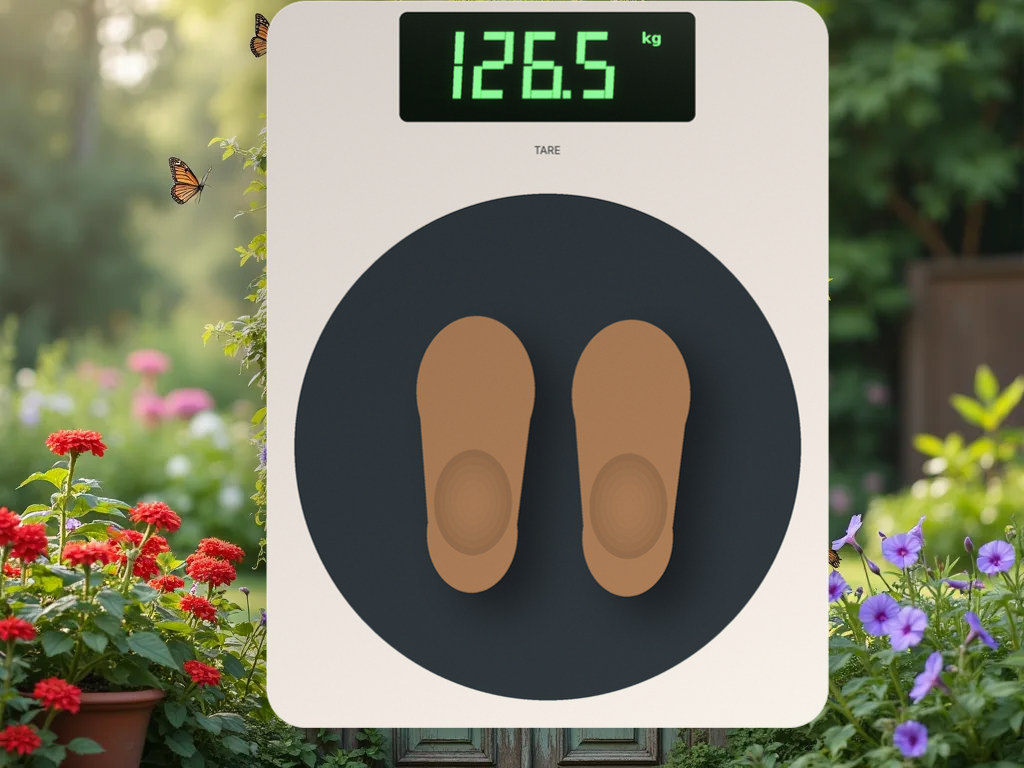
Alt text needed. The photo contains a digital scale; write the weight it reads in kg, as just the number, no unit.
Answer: 126.5
